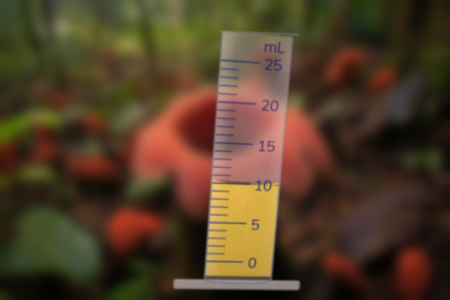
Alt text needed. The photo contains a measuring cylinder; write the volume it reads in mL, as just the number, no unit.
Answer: 10
